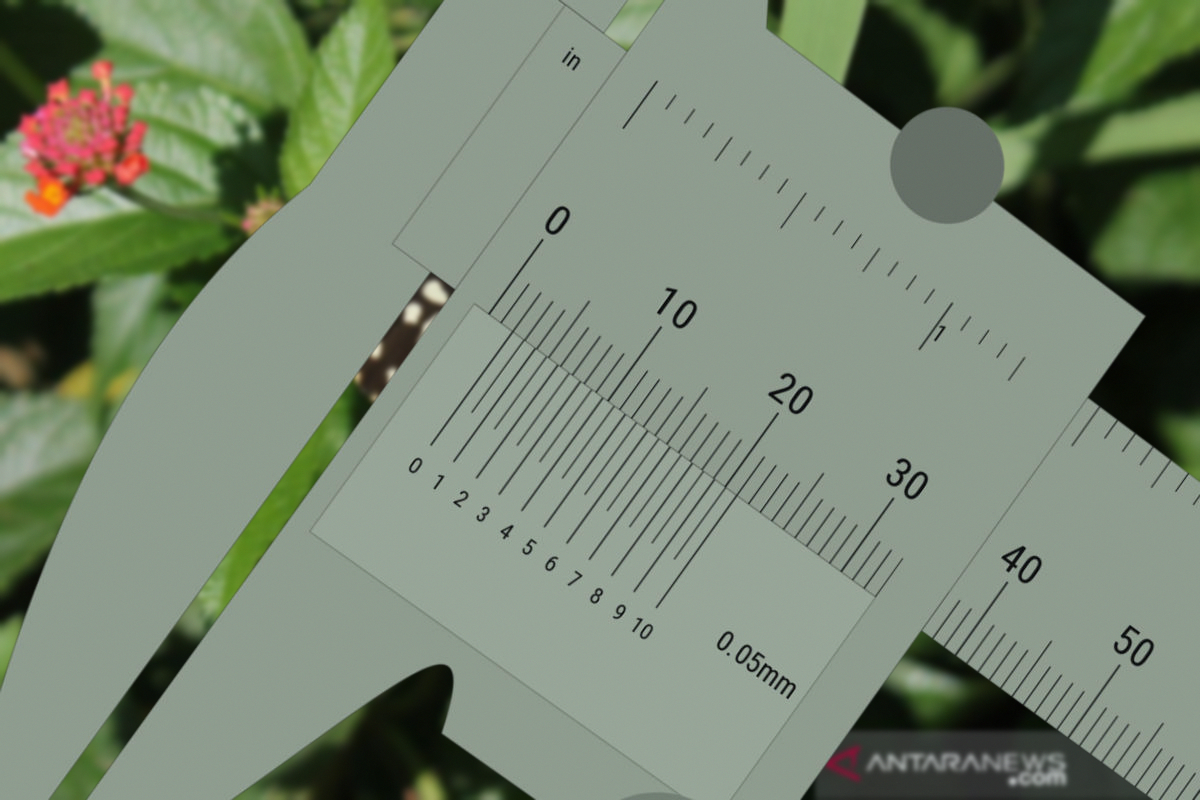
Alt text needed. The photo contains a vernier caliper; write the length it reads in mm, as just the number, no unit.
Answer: 2.0
